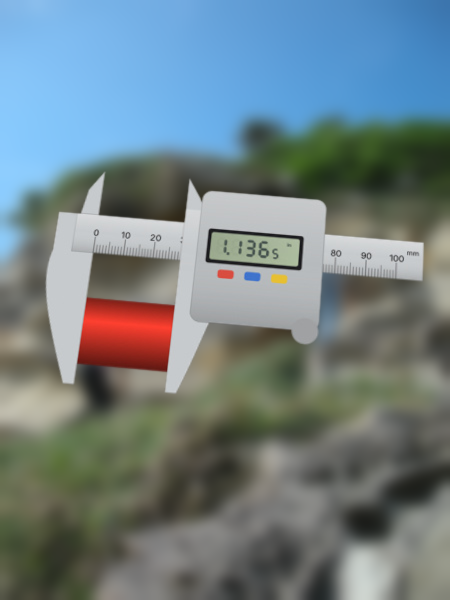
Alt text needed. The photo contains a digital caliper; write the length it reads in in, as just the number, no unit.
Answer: 1.1365
